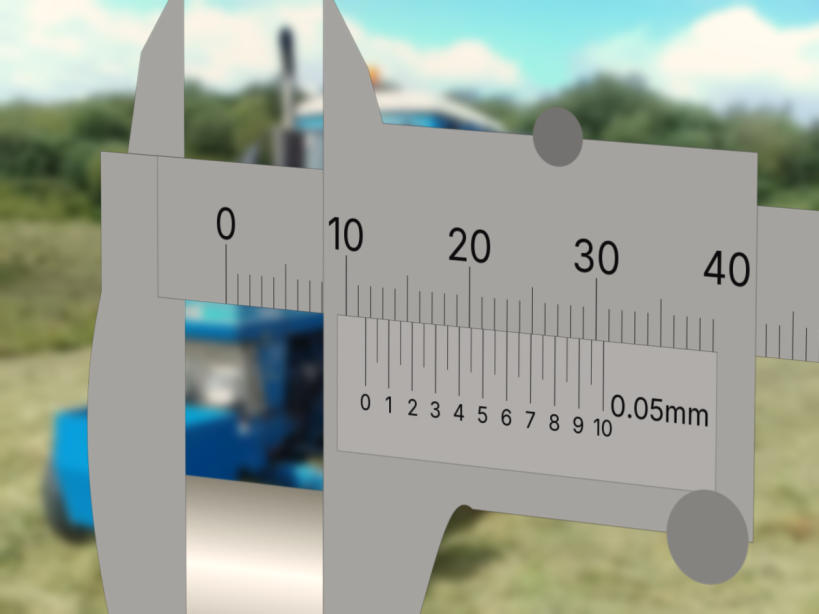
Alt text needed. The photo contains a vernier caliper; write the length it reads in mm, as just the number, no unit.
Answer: 11.6
